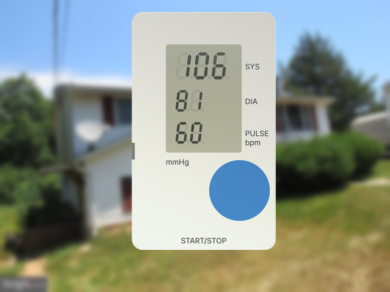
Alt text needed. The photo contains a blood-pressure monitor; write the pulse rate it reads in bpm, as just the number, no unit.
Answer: 60
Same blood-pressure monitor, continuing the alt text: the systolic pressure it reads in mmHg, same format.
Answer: 106
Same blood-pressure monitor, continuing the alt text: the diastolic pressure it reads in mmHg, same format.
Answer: 81
